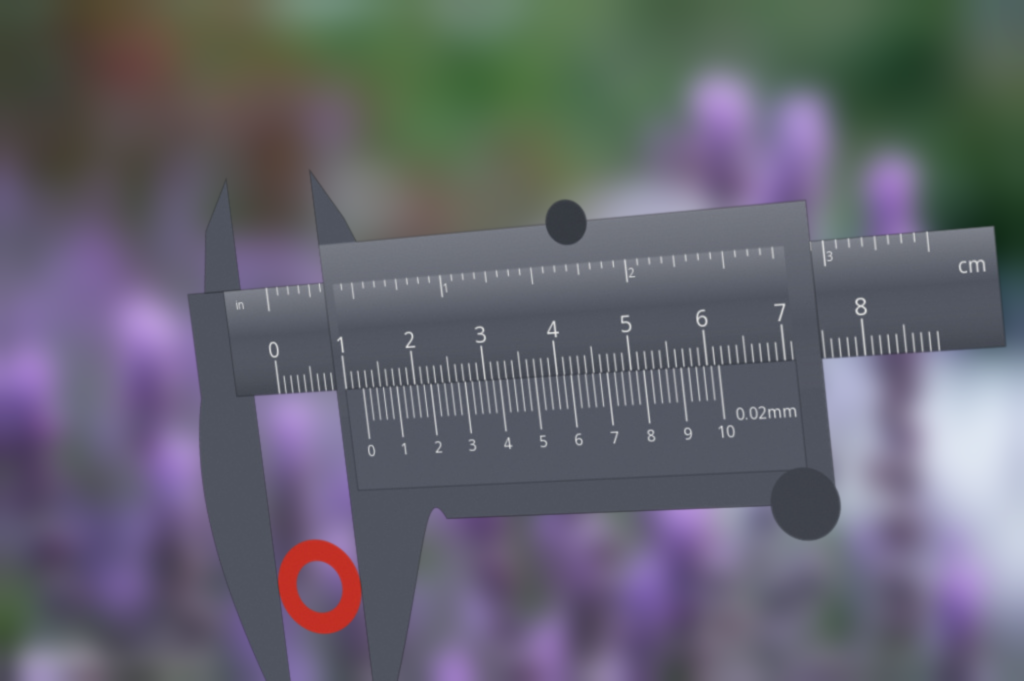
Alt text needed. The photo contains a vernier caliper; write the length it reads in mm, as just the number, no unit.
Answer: 12.5
